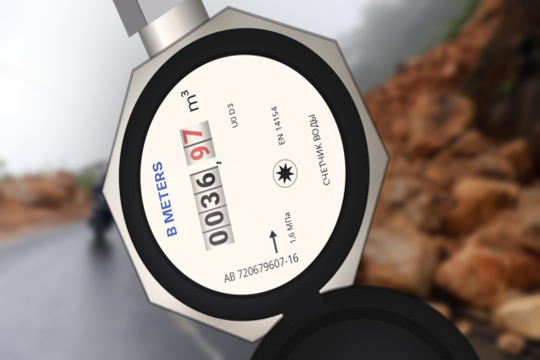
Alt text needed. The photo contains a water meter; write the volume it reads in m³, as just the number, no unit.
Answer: 36.97
